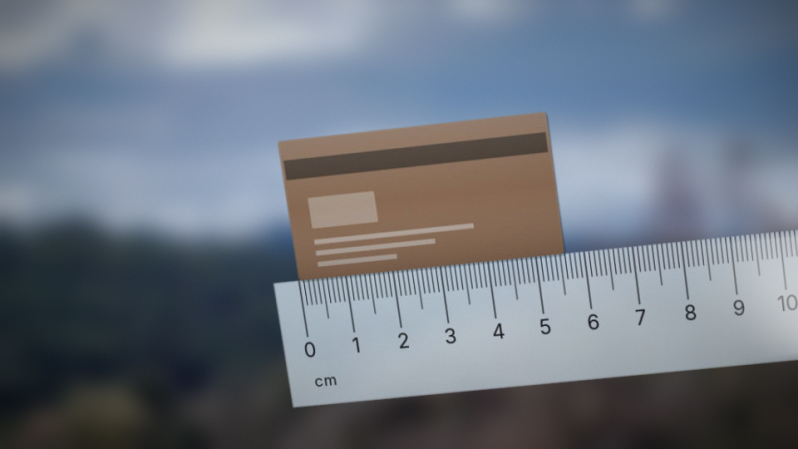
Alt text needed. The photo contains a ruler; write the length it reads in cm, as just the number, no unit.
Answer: 5.6
